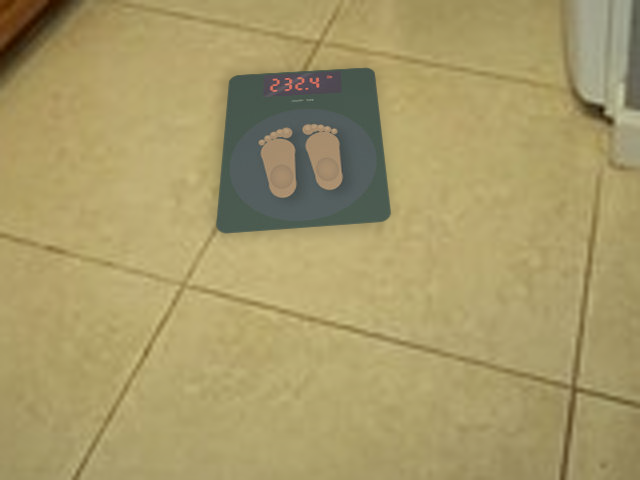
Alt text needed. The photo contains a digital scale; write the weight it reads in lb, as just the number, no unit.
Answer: 232.4
